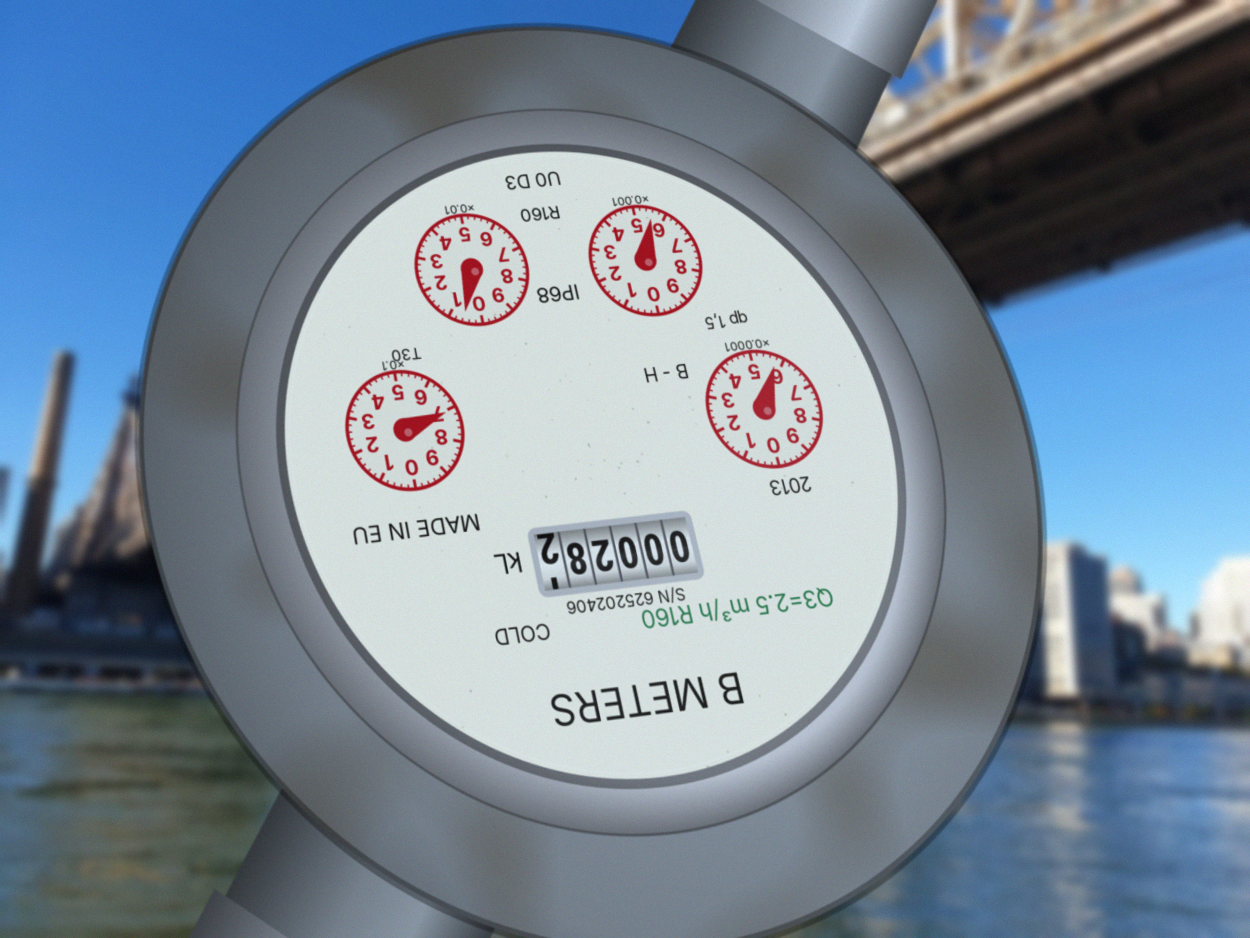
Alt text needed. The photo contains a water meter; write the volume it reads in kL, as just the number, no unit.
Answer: 281.7055
